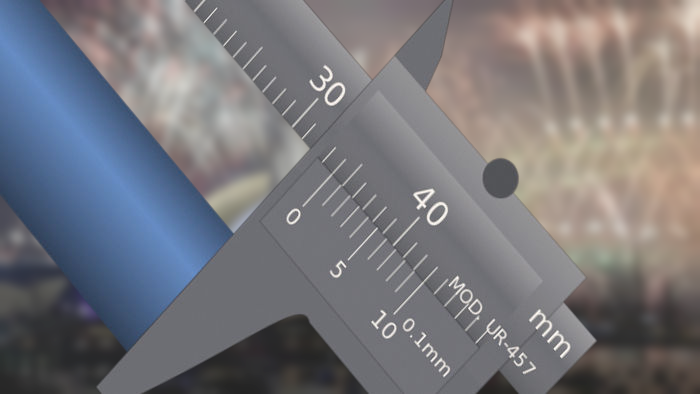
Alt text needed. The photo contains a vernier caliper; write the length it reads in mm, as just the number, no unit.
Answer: 34.0
